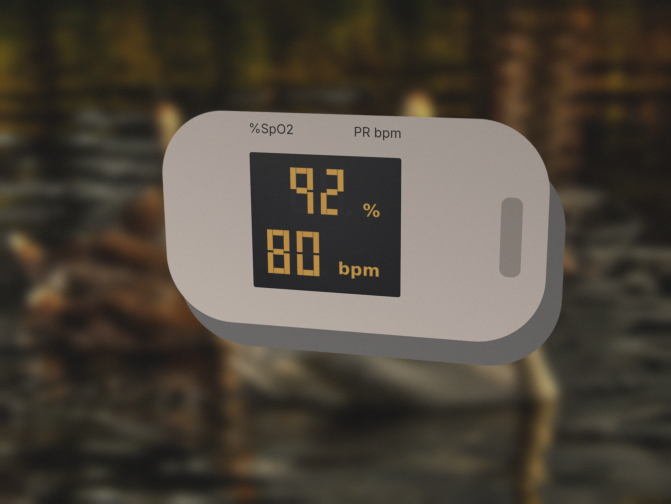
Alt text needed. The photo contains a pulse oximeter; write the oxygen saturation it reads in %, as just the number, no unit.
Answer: 92
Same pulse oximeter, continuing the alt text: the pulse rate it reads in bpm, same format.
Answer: 80
